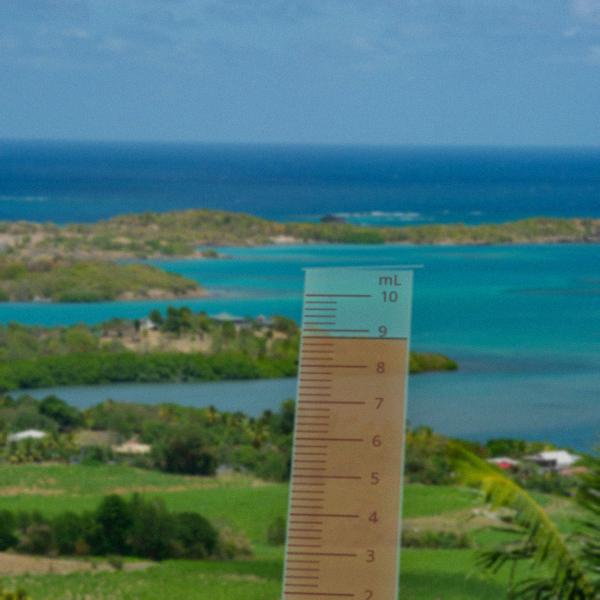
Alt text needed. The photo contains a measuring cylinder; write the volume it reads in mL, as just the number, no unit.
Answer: 8.8
